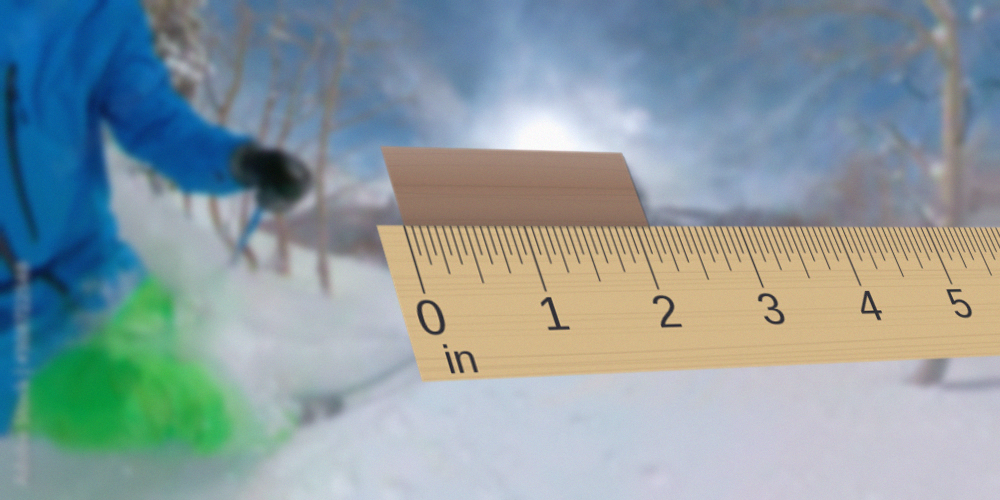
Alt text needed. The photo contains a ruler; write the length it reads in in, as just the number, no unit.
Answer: 2.125
